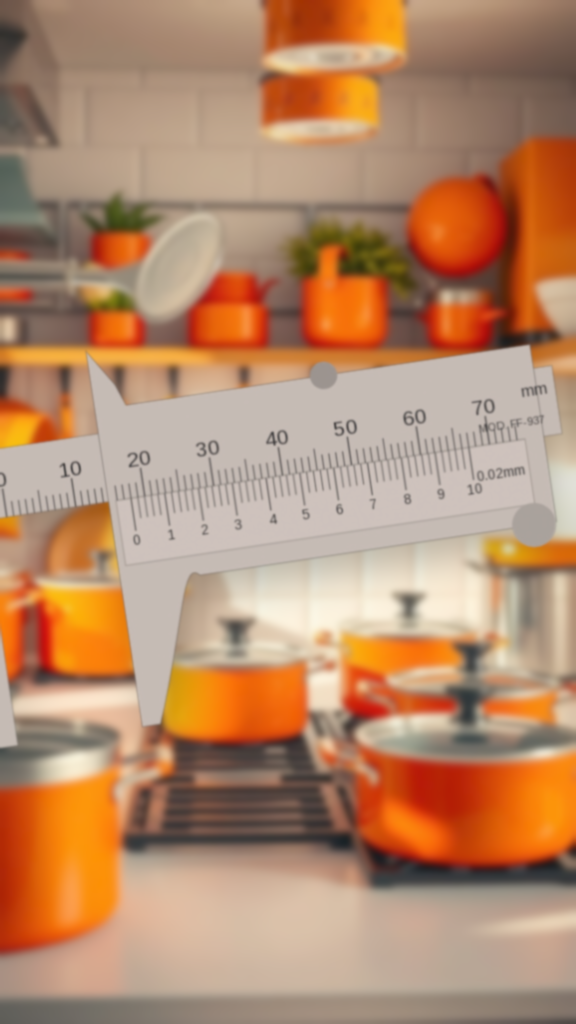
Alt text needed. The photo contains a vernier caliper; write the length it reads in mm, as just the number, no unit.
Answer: 18.0
